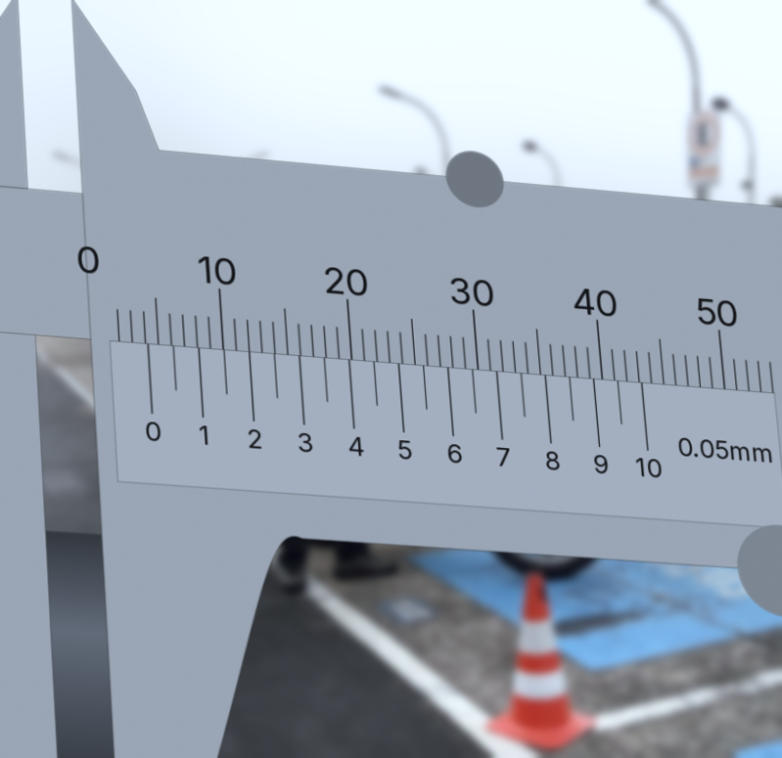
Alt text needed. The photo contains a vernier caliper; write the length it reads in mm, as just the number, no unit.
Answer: 4.2
